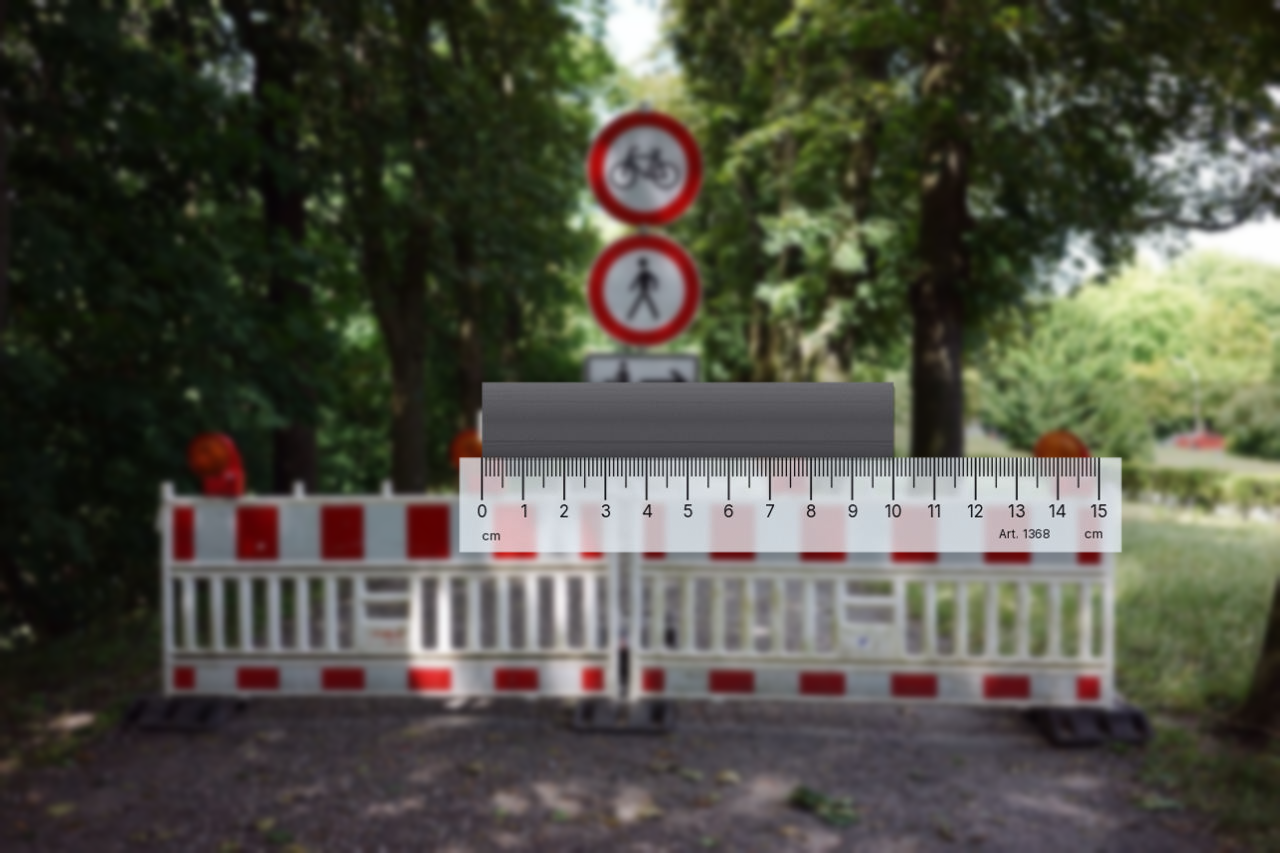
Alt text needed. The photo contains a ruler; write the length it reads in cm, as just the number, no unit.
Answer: 10
